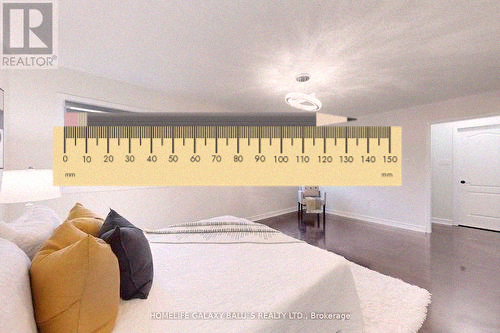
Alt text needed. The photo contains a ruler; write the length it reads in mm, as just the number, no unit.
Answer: 135
